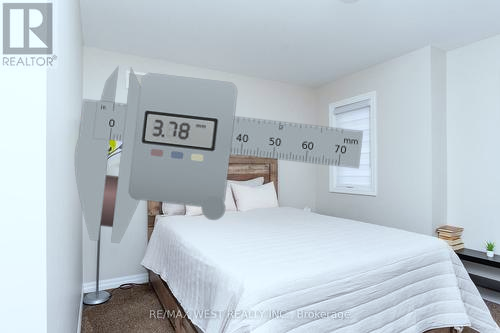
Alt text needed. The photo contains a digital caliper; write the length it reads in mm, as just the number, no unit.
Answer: 3.78
